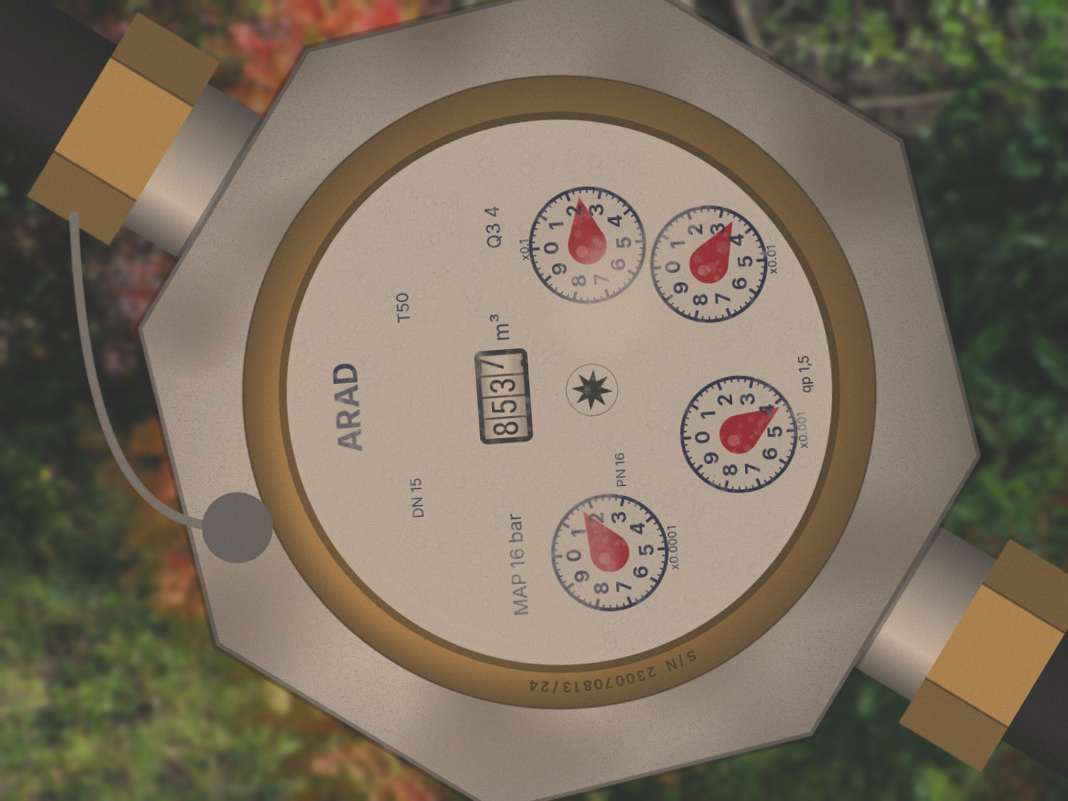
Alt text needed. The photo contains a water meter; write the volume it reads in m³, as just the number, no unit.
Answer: 8537.2341
